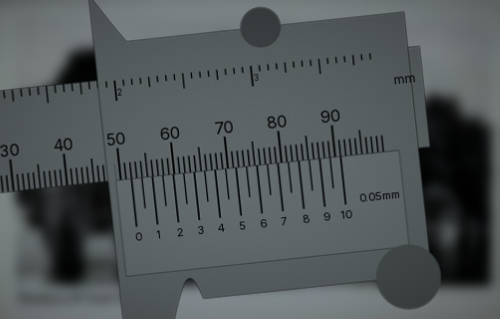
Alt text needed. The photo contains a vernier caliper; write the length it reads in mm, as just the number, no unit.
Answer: 52.0
